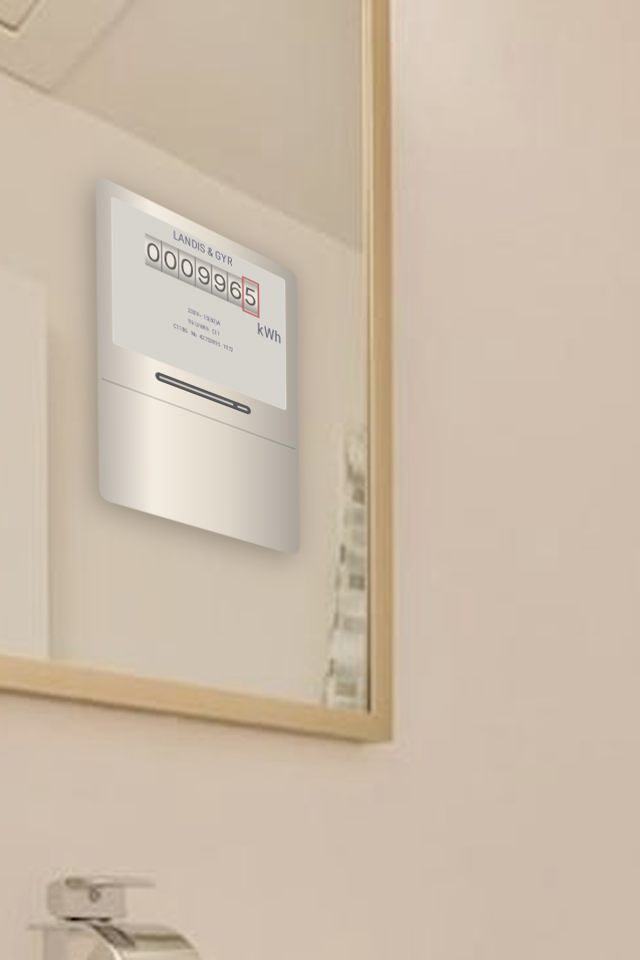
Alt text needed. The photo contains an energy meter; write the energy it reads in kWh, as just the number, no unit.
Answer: 996.5
